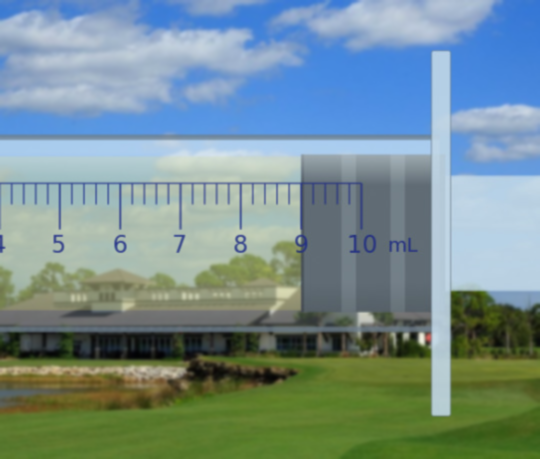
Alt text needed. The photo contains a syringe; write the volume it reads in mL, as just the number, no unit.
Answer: 9
